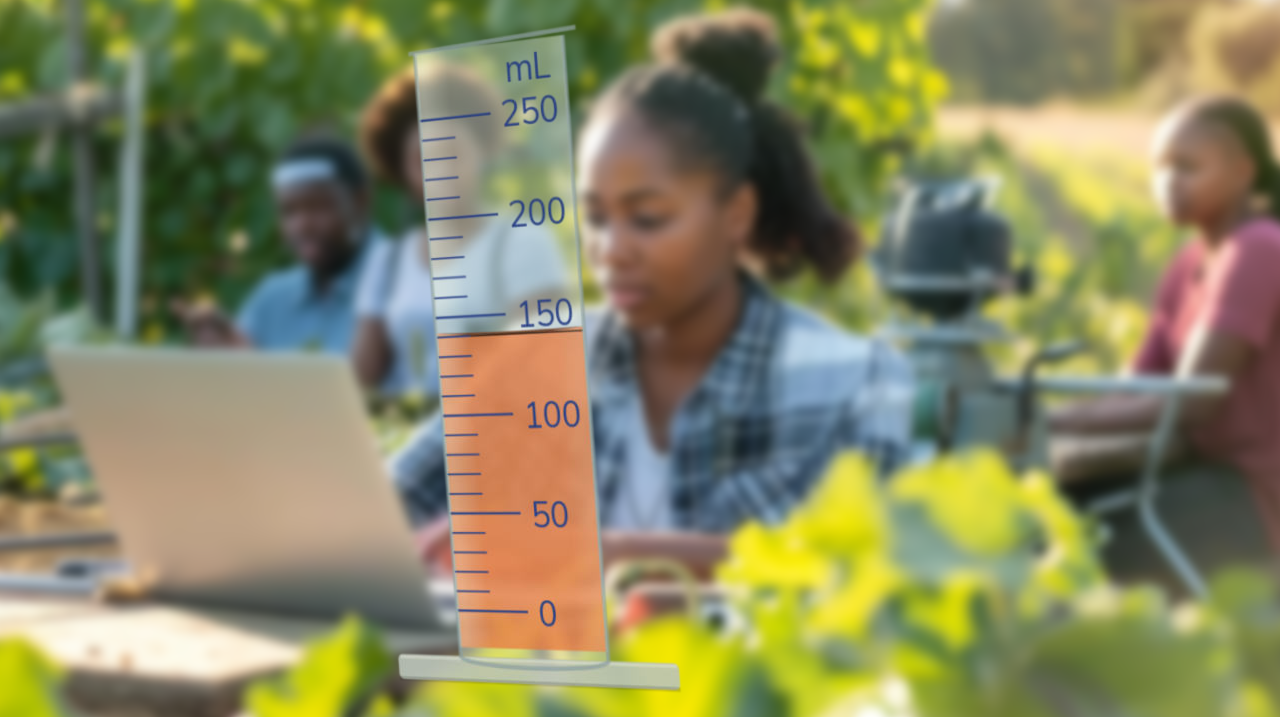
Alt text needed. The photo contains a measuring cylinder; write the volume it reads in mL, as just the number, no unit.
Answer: 140
